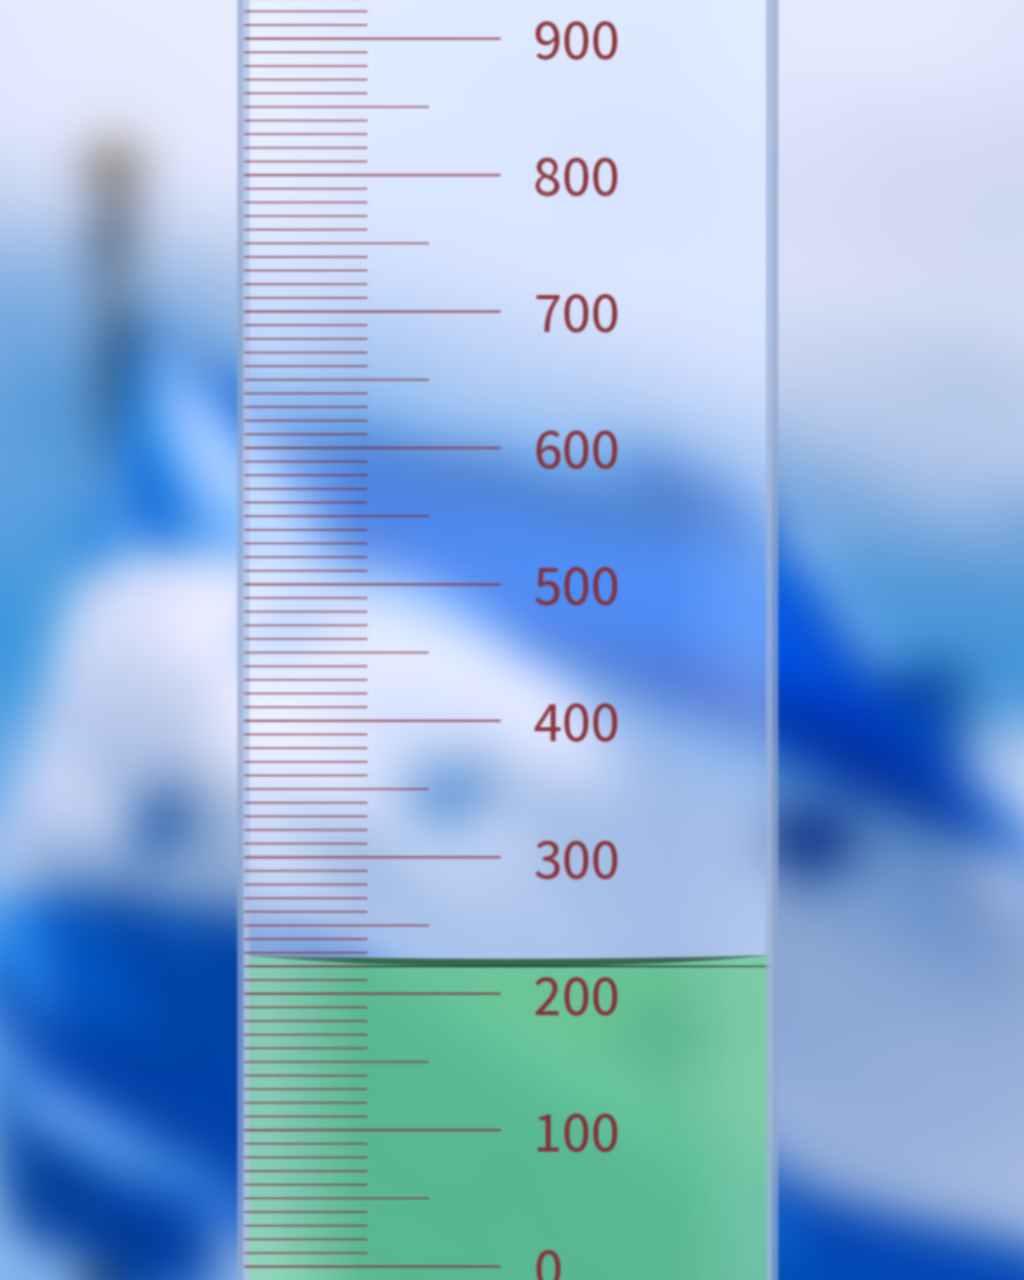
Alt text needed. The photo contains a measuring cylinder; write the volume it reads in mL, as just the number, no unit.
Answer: 220
